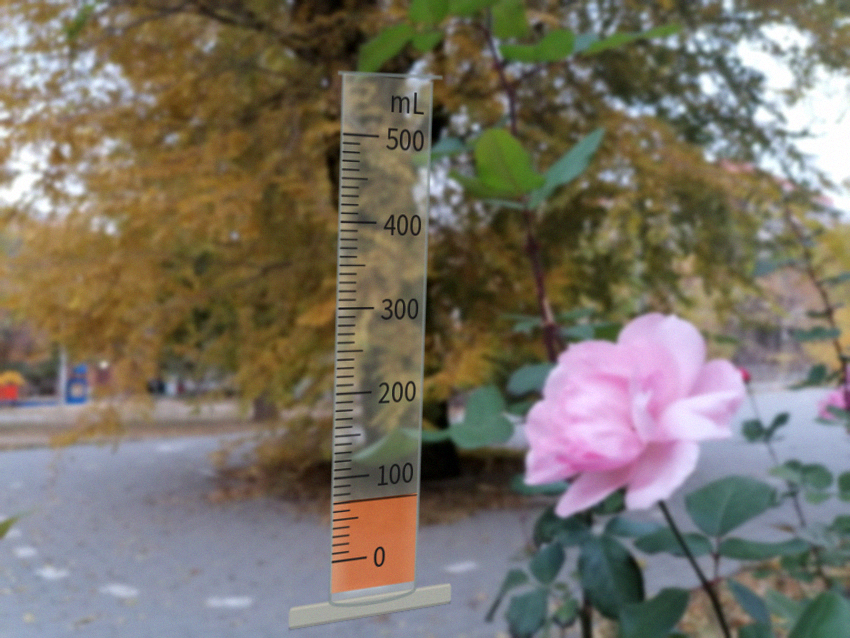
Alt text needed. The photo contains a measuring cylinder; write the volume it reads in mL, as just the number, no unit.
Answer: 70
